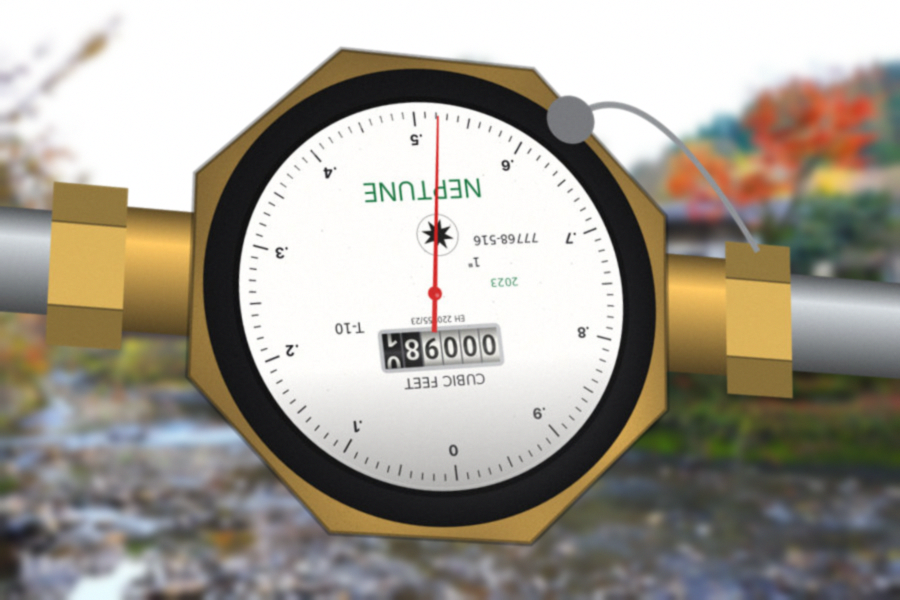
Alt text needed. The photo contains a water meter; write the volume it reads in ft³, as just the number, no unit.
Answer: 980.52
